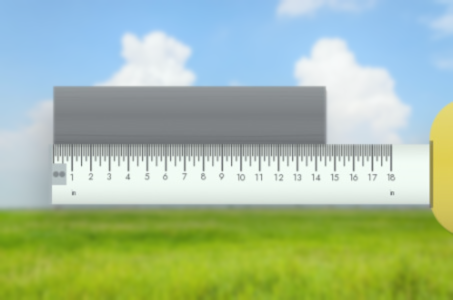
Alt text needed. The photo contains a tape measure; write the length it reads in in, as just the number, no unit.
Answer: 14.5
